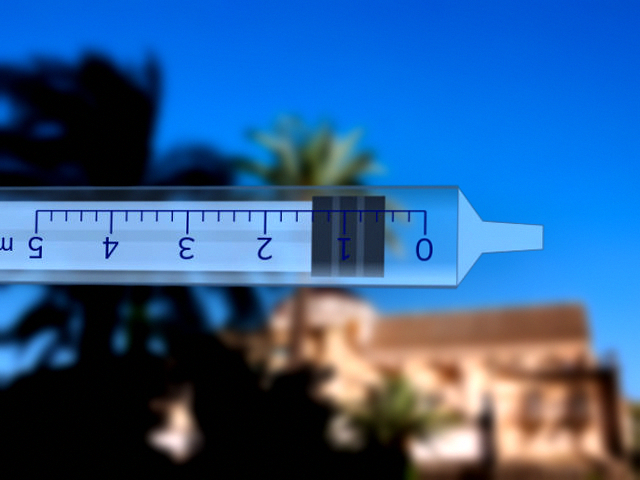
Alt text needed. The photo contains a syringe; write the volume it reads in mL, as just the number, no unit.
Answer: 0.5
